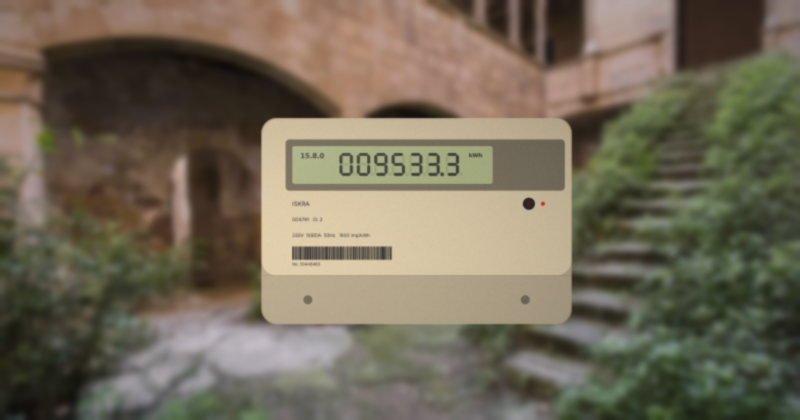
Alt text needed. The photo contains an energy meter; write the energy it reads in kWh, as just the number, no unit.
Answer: 9533.3
